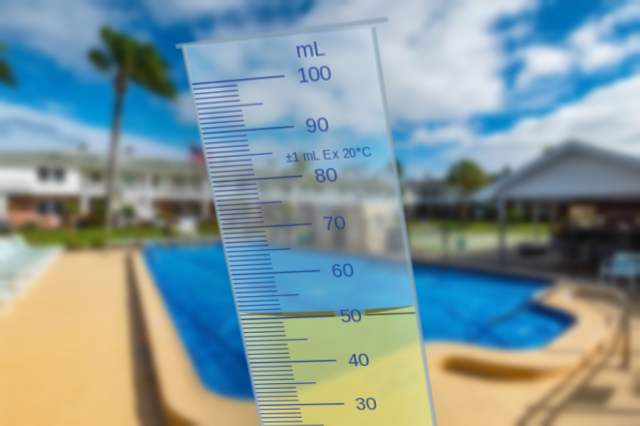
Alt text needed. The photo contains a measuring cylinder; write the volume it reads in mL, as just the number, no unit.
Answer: 50
